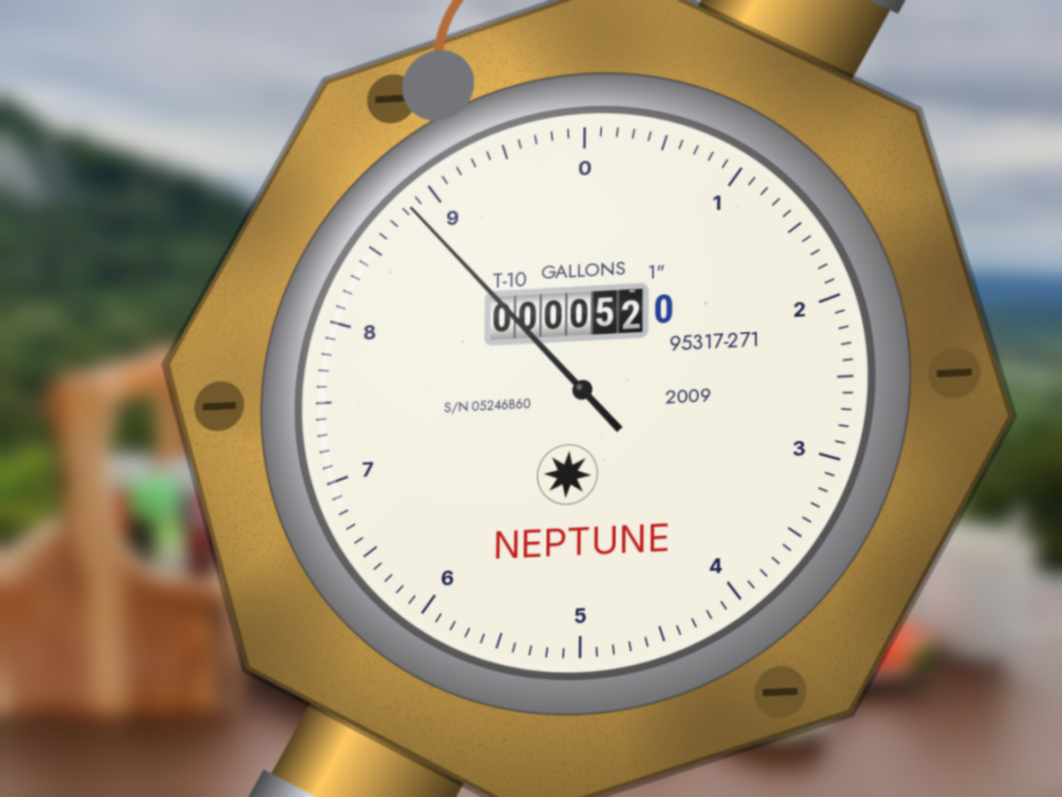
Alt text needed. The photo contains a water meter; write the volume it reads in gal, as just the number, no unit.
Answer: 518.8
